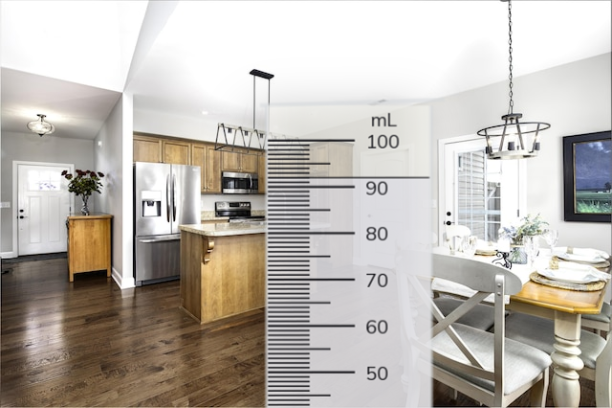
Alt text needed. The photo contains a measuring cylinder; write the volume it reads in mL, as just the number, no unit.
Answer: 92
